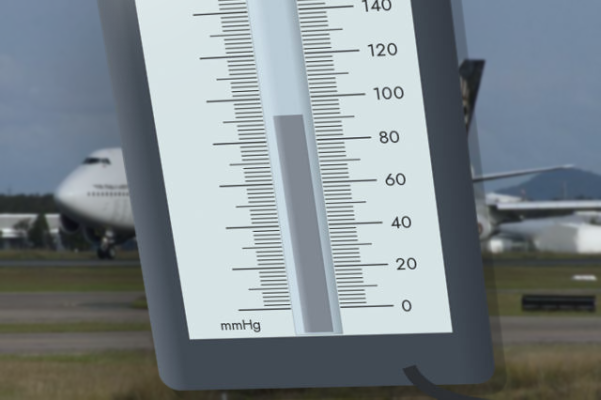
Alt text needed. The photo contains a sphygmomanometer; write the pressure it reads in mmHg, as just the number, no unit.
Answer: 92
